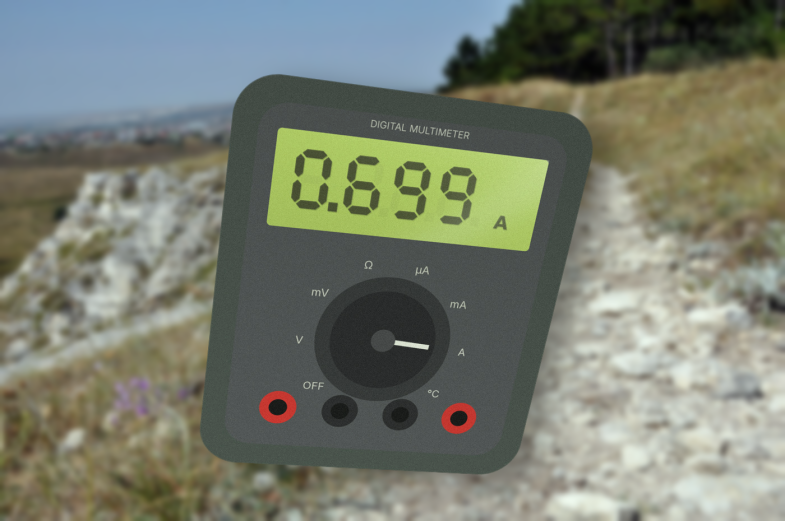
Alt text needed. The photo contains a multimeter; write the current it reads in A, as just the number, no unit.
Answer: 0.699
